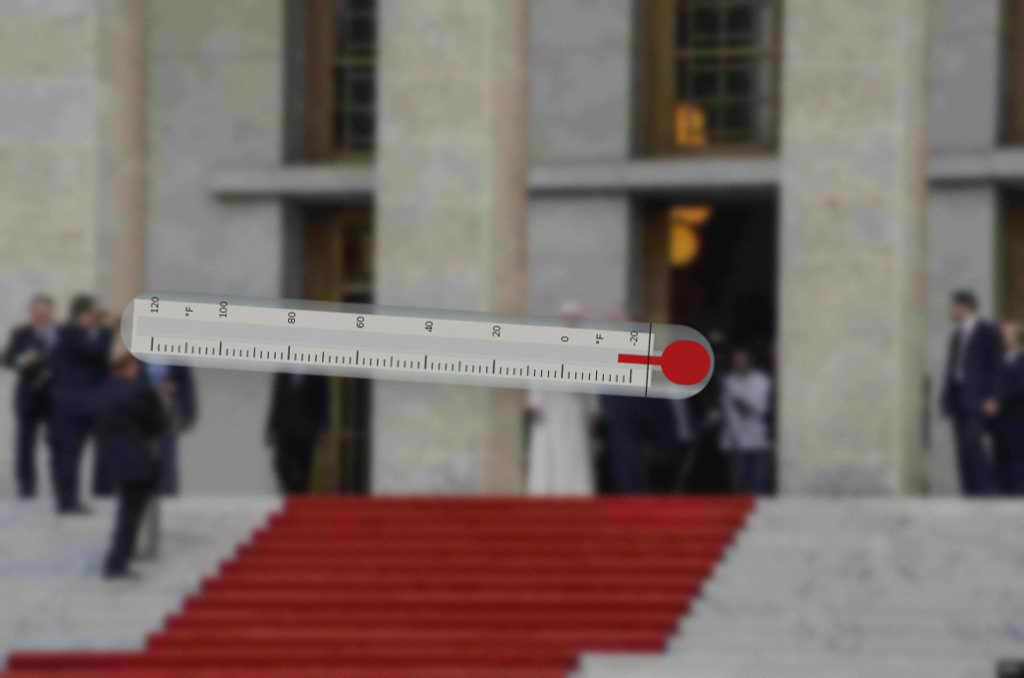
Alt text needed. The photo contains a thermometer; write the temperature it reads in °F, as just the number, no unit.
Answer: -16
